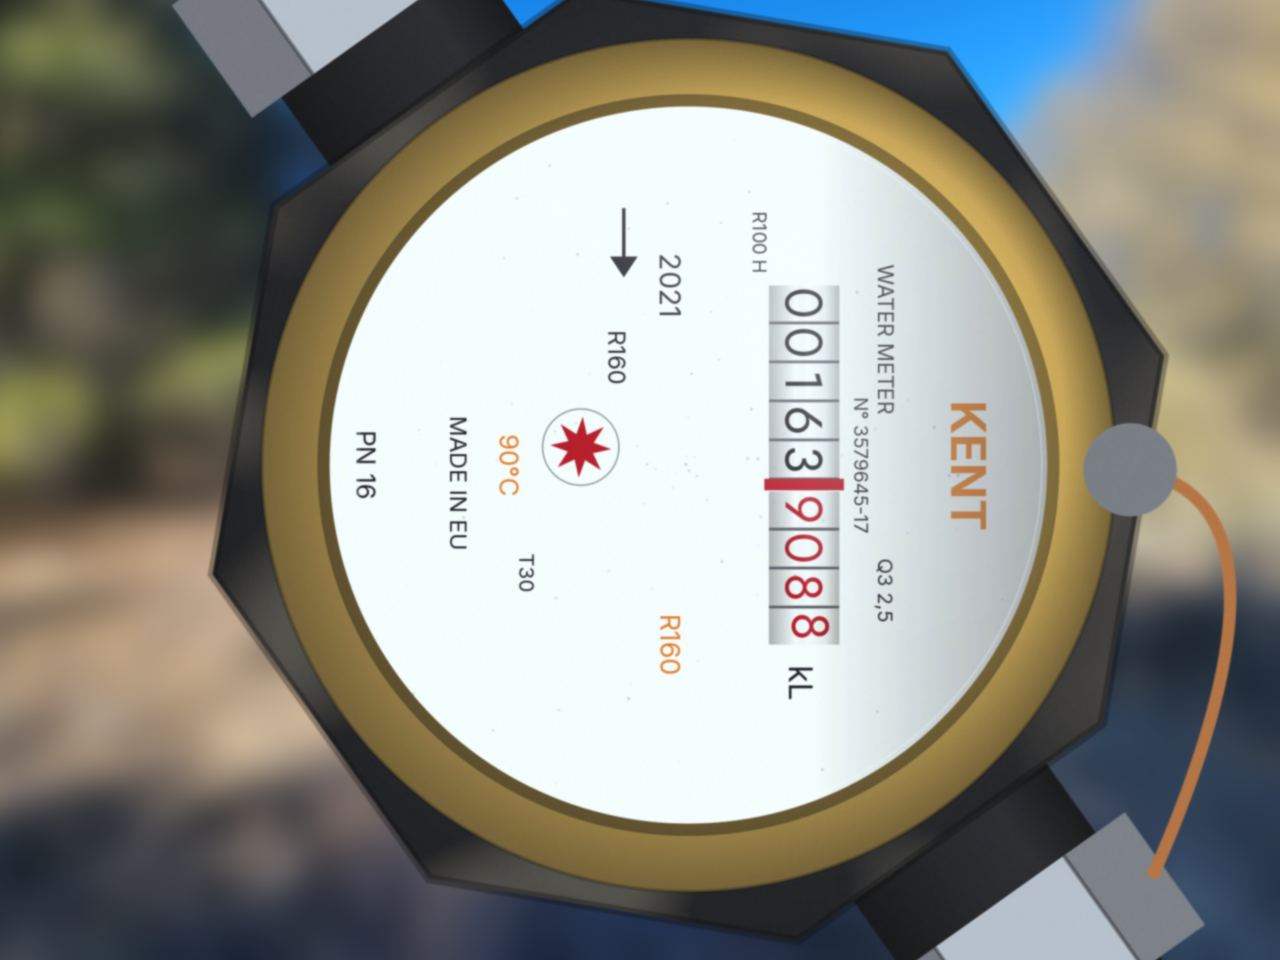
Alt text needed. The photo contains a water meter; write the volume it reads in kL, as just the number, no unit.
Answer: 163.9088
